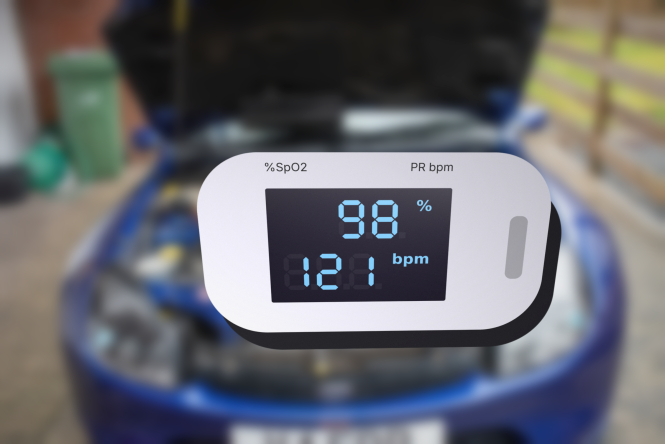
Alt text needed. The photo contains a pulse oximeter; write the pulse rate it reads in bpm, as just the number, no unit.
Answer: 121
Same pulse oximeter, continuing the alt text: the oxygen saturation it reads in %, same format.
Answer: 98
